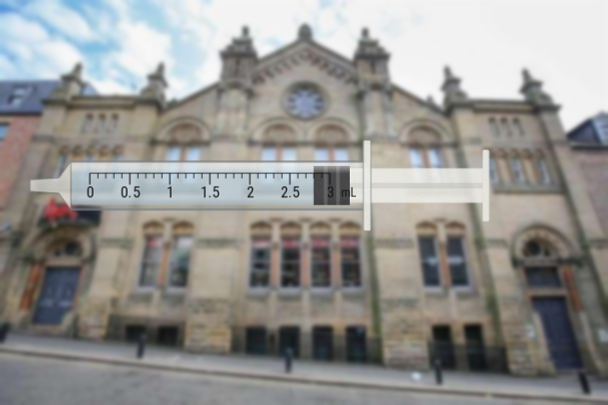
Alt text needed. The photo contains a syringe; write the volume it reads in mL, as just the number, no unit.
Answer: 2.8
